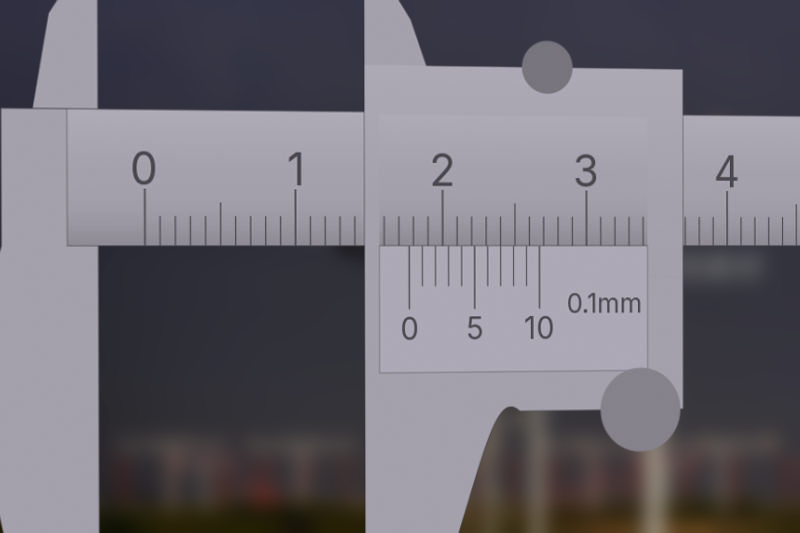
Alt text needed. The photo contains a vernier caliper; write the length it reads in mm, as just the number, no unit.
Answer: 17.7
